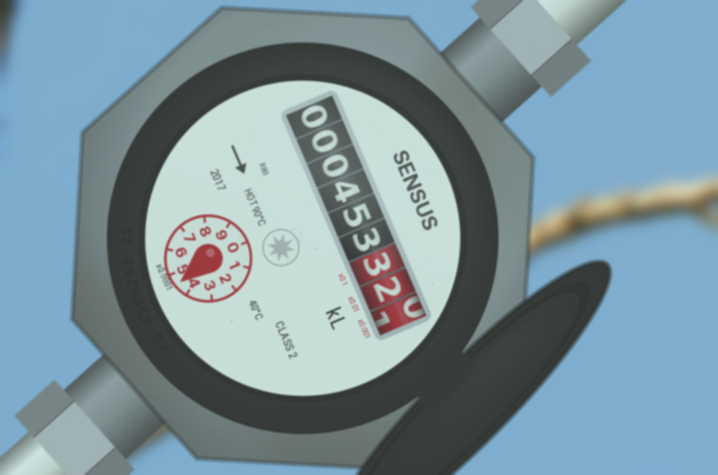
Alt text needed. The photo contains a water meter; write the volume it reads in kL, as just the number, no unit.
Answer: 453.3204
